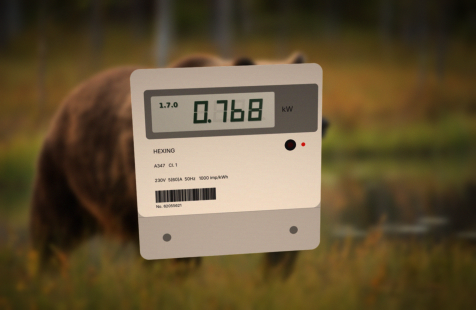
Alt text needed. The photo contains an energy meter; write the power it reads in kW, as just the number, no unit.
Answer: 0.768
